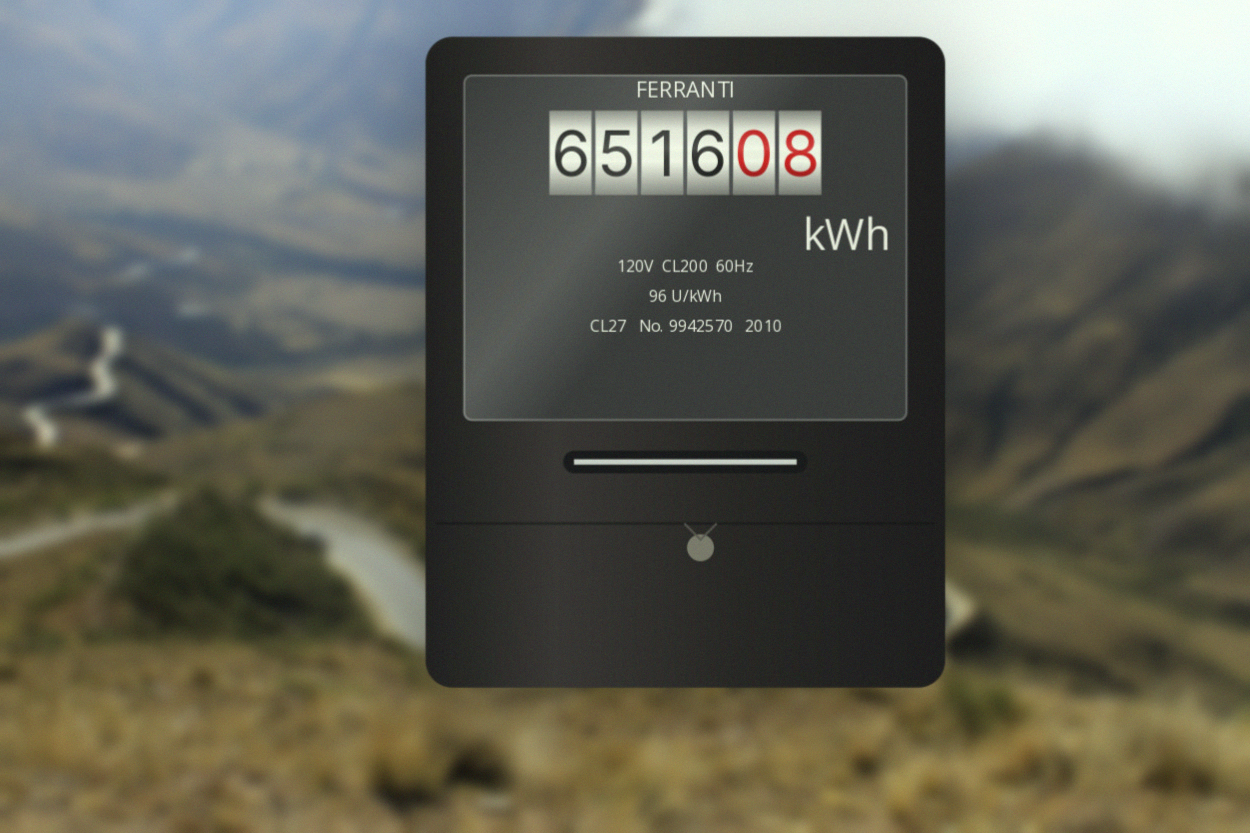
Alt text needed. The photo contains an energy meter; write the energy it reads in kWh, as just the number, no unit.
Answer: 6516.08
